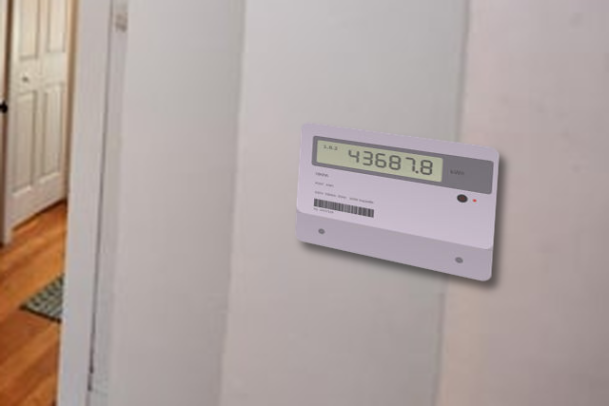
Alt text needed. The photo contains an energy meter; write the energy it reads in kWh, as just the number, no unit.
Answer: 43687.8
